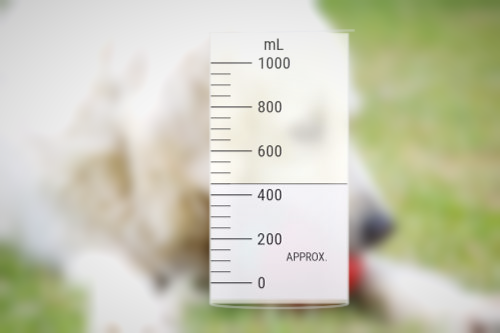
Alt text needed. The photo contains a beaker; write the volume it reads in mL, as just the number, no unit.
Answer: 450
